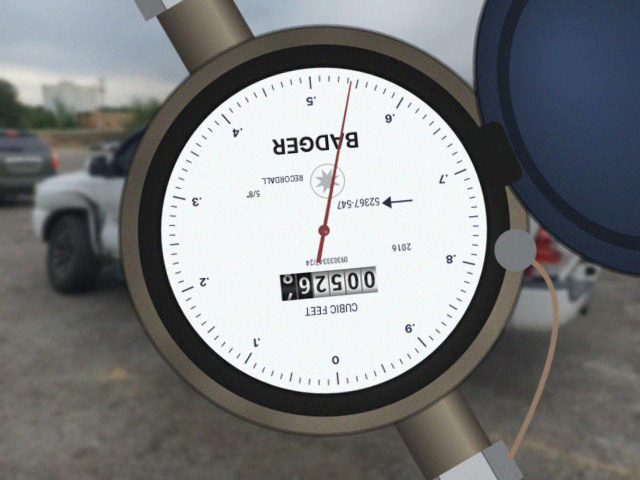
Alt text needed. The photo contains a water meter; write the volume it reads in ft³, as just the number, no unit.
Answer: 5267.54
